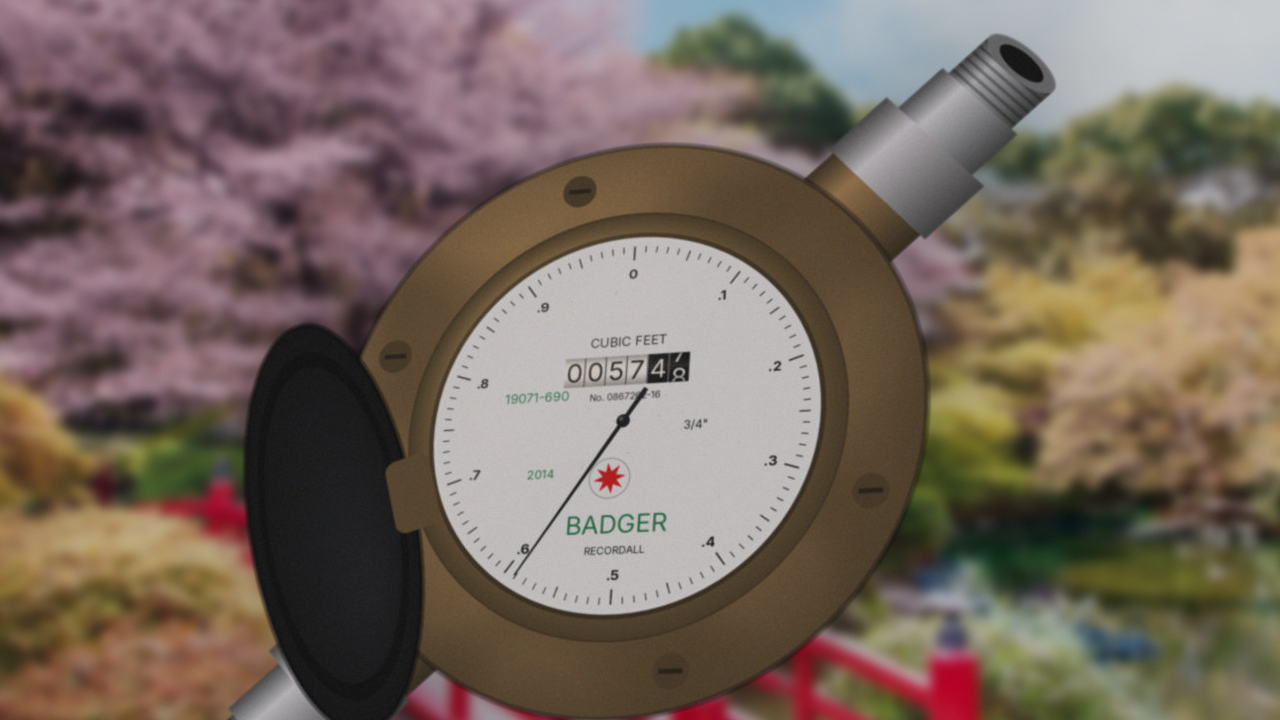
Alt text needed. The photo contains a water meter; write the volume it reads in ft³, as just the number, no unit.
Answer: 5747.59
